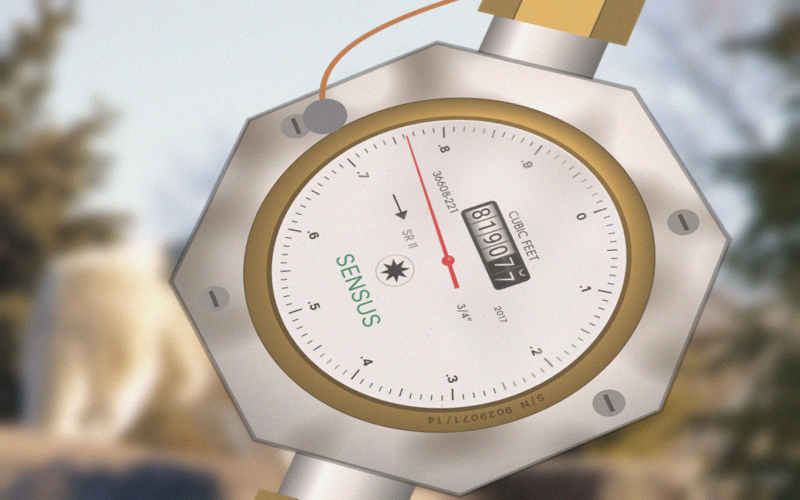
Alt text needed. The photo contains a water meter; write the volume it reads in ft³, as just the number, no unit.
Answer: 819076.76
